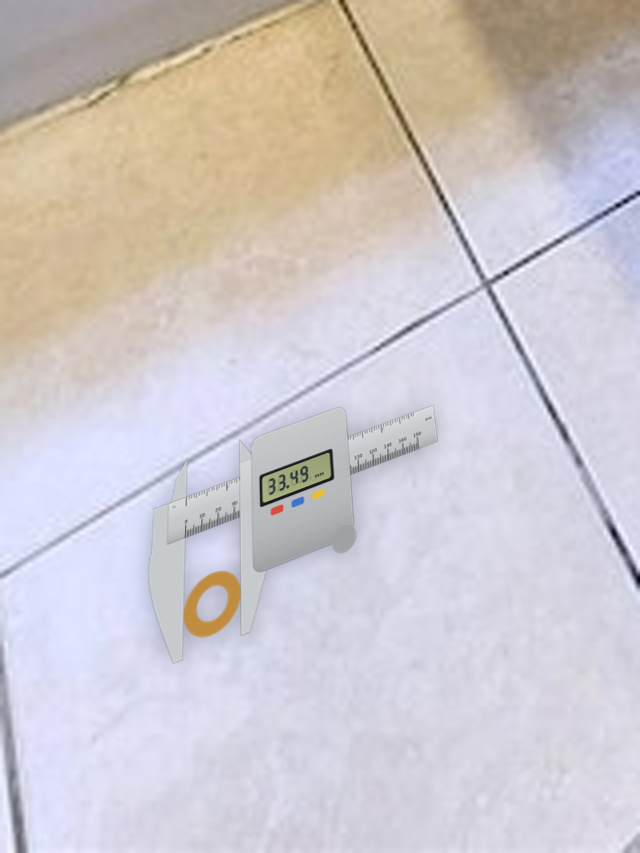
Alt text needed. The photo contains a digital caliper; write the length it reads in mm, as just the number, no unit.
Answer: 33.49
